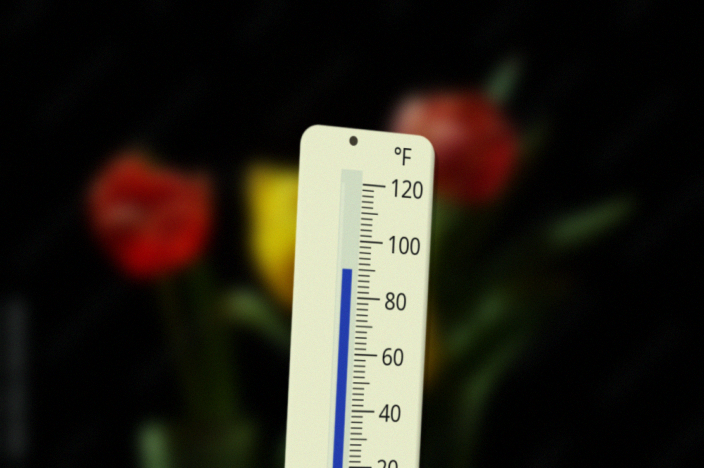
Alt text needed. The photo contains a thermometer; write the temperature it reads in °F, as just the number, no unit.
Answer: 90
